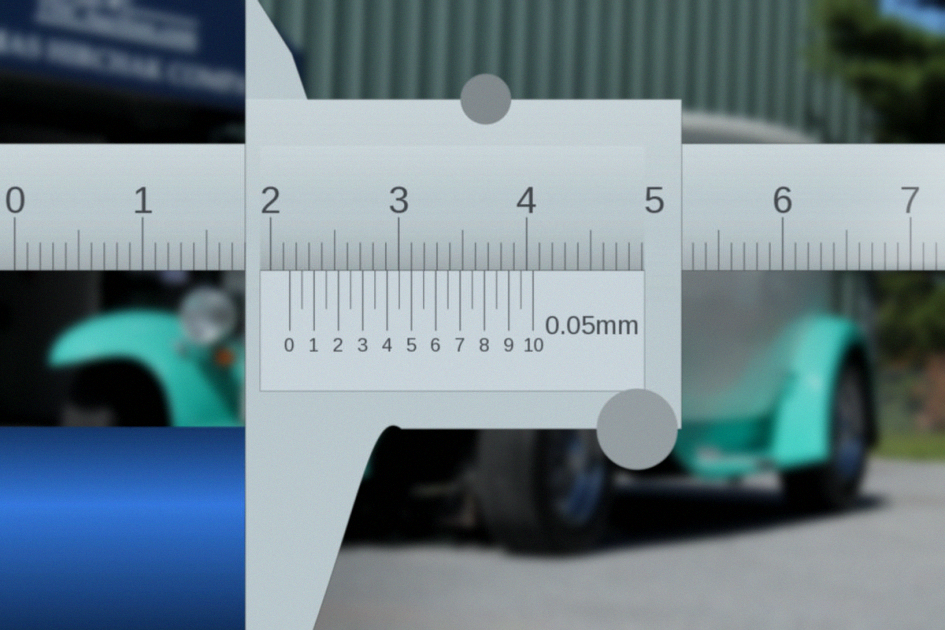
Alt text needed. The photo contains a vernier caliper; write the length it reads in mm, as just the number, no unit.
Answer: 21.5
